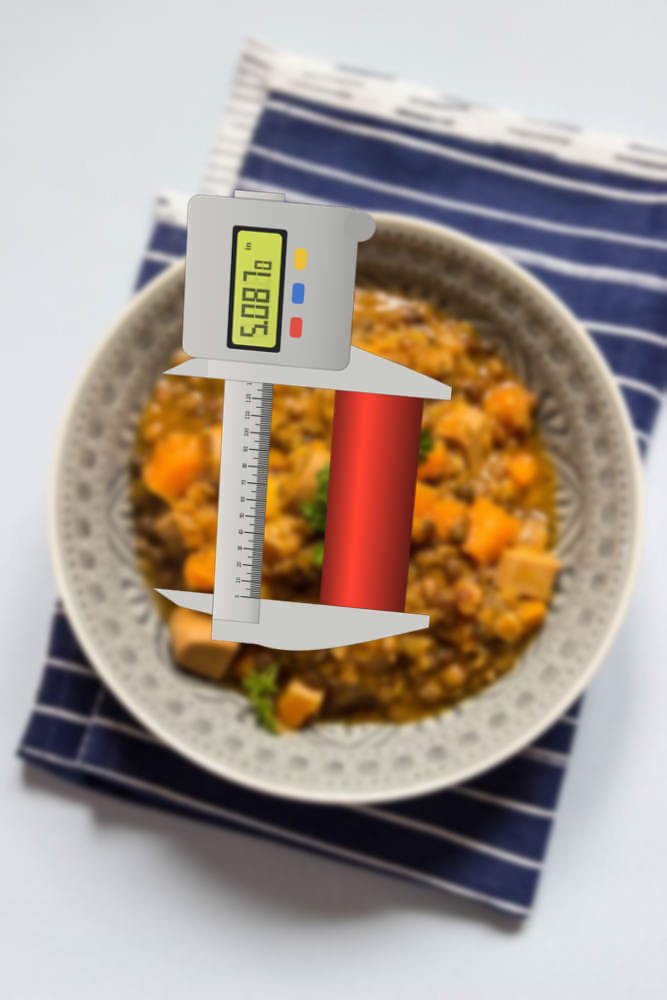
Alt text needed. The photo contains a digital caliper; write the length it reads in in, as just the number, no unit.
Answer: 5.0870
